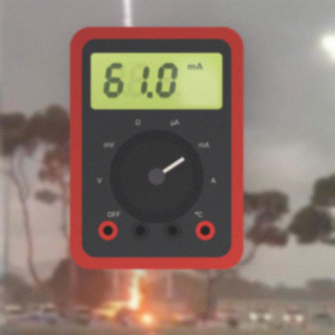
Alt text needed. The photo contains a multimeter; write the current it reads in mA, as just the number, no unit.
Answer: 61.0
